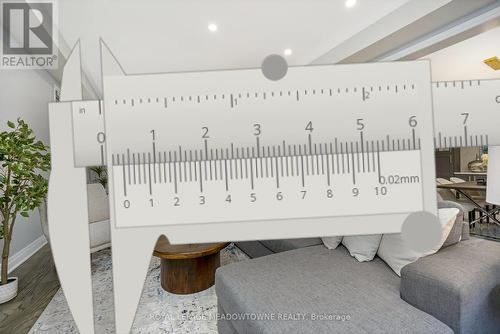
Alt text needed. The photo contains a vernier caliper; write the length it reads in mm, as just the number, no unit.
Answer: 4.0
